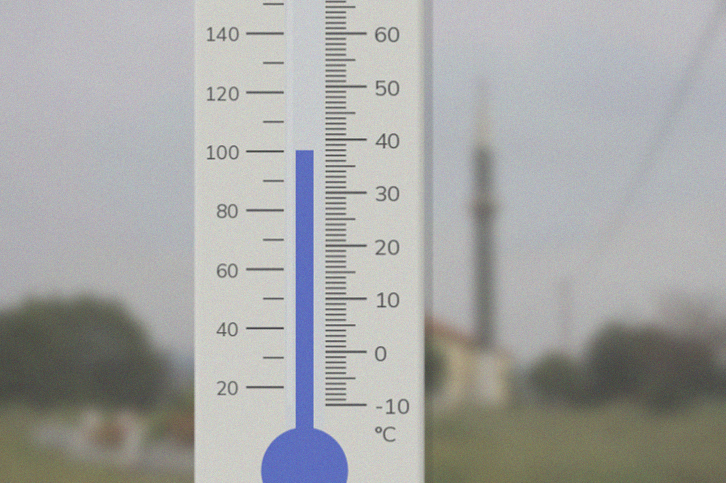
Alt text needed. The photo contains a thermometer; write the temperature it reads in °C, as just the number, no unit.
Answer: 38
